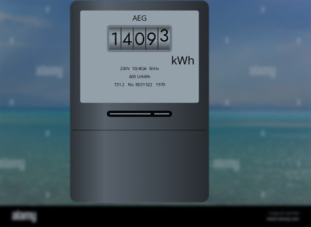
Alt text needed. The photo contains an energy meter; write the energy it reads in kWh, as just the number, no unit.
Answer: 14093
